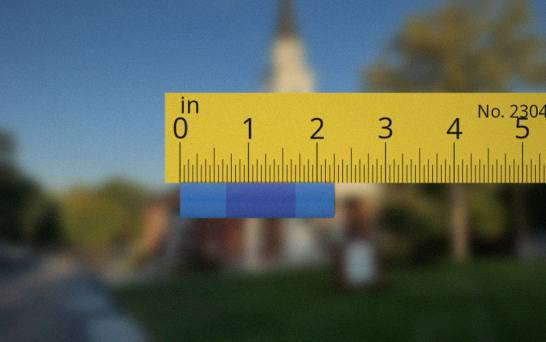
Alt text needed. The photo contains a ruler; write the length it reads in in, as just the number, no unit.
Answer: 2.25
